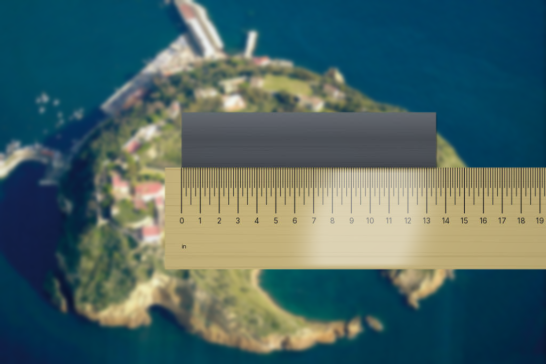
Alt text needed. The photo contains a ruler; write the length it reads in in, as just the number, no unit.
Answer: 13.5
